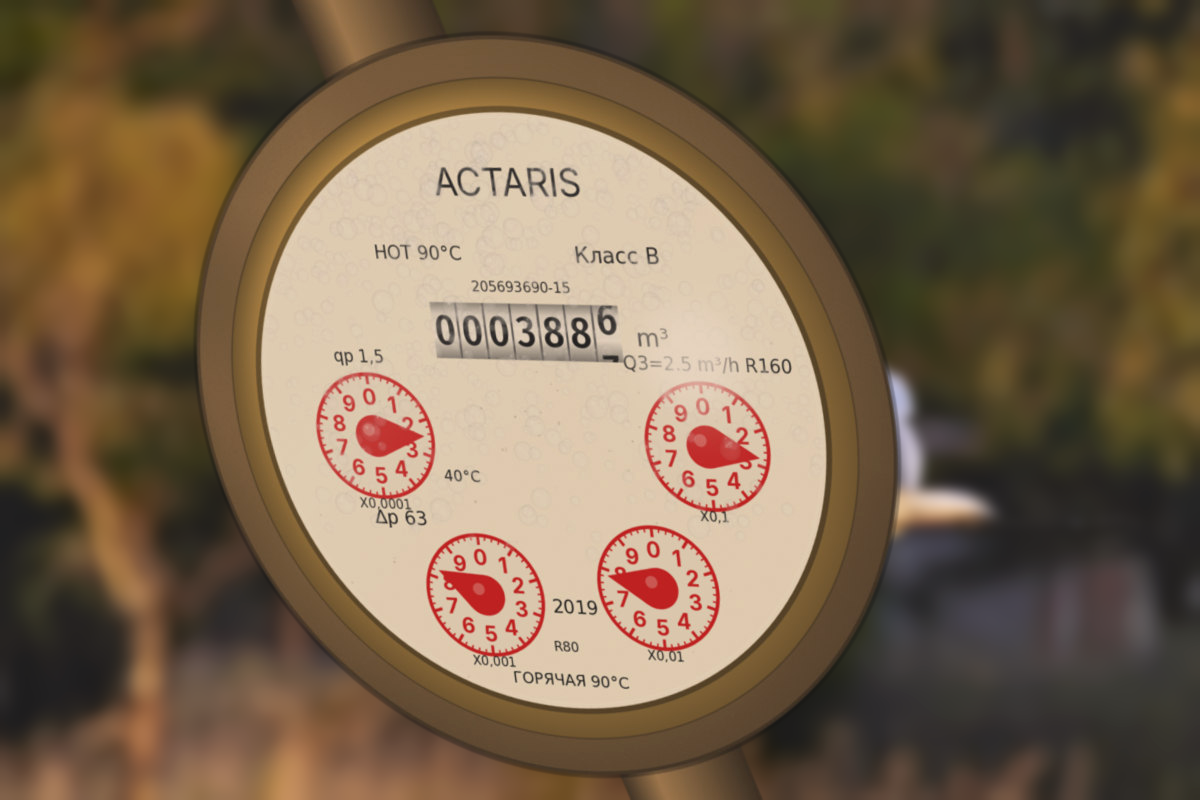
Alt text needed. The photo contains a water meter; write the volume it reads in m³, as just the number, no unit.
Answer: 3886.2782
